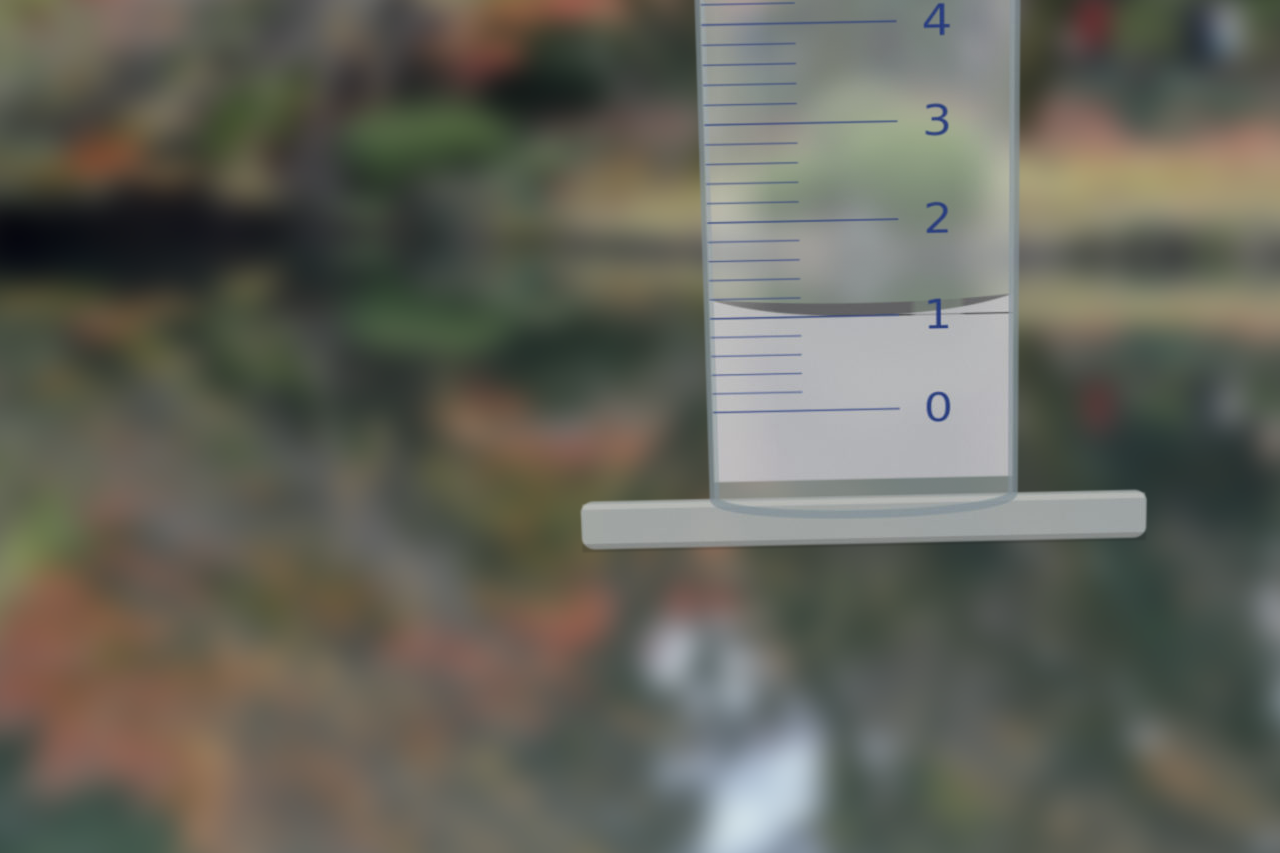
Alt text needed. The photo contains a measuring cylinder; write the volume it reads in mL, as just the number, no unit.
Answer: 1
